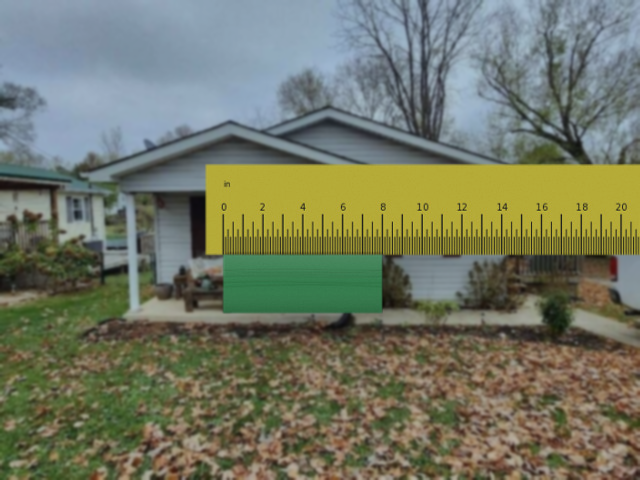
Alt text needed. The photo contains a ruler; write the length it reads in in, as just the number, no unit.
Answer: 8
